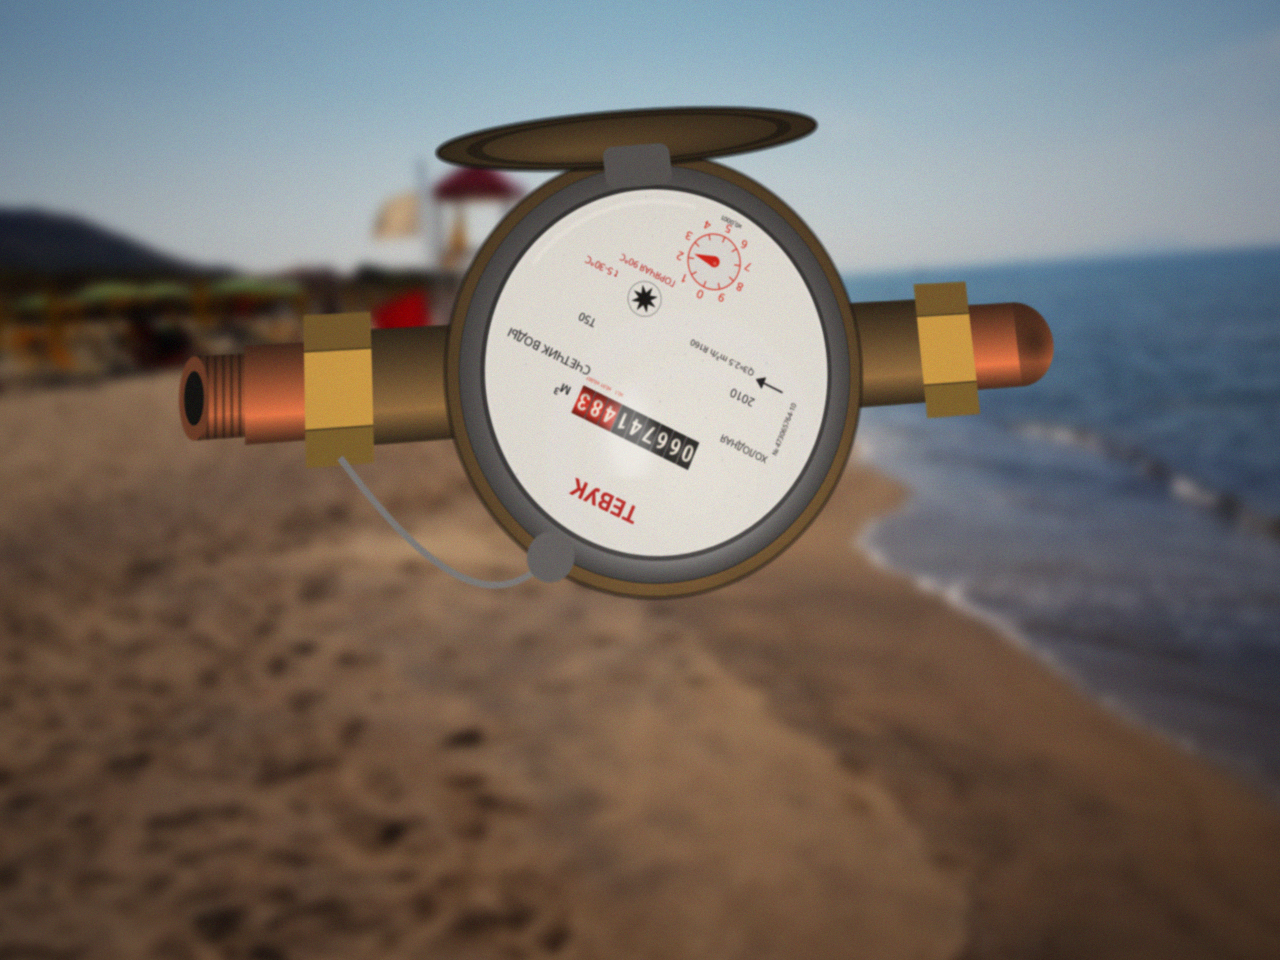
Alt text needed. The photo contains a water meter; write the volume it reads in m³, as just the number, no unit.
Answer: 66741.4832
